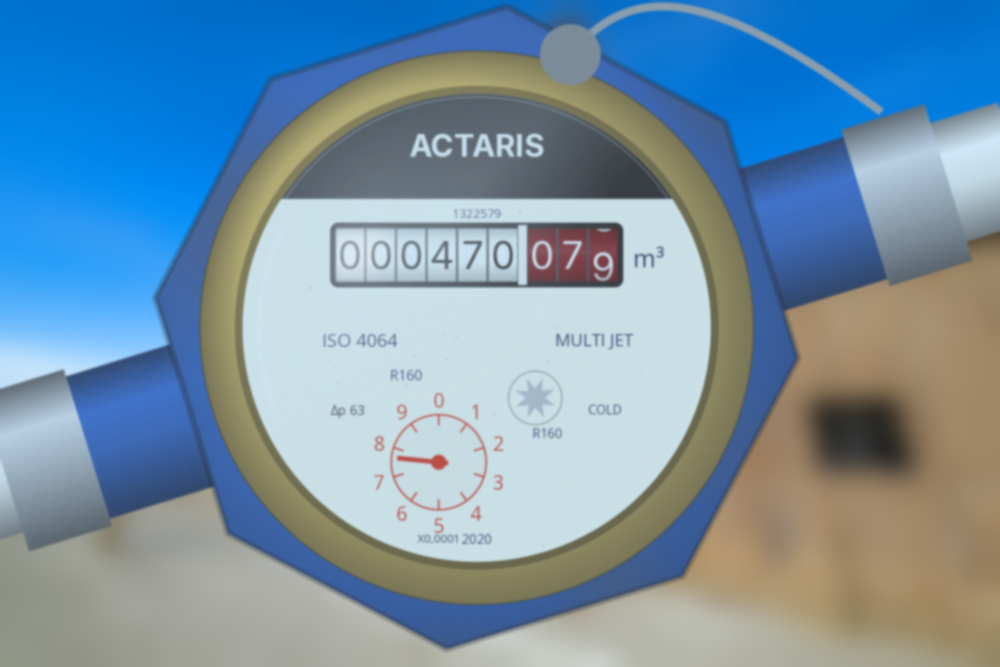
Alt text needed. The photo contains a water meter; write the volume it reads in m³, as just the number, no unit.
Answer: 470.0787
